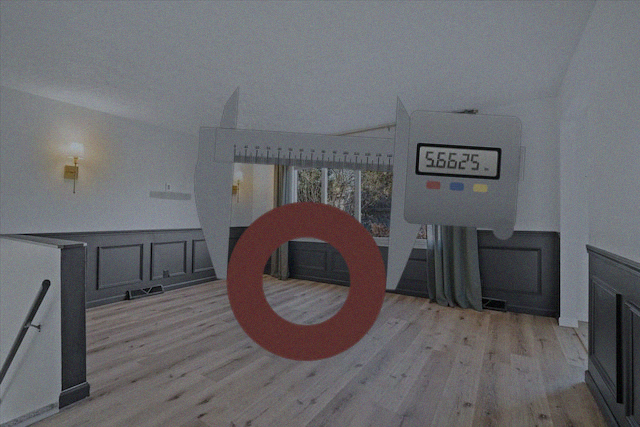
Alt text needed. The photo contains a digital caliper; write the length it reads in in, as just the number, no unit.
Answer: 5.6625
